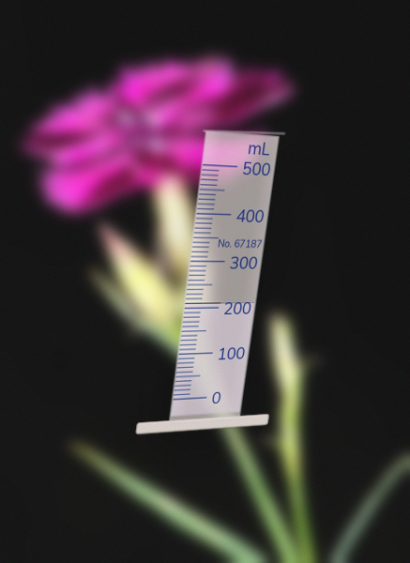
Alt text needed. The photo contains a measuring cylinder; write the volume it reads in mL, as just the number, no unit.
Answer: 210
